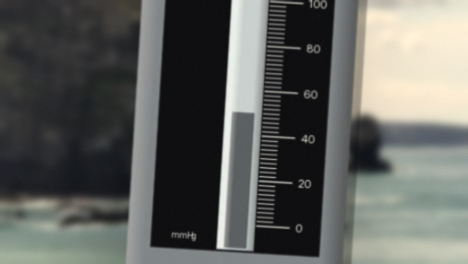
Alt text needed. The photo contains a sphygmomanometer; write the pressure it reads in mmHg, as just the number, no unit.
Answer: 50
